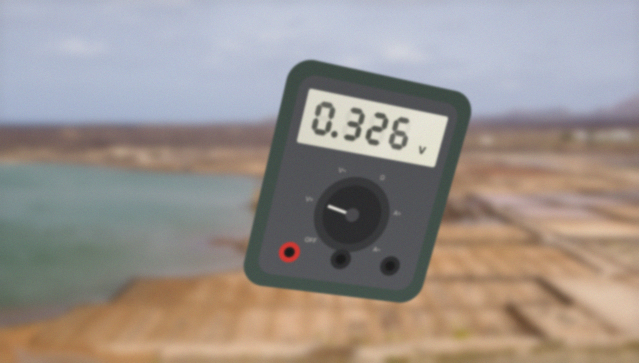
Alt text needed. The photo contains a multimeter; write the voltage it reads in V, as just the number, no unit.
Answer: 0.326
